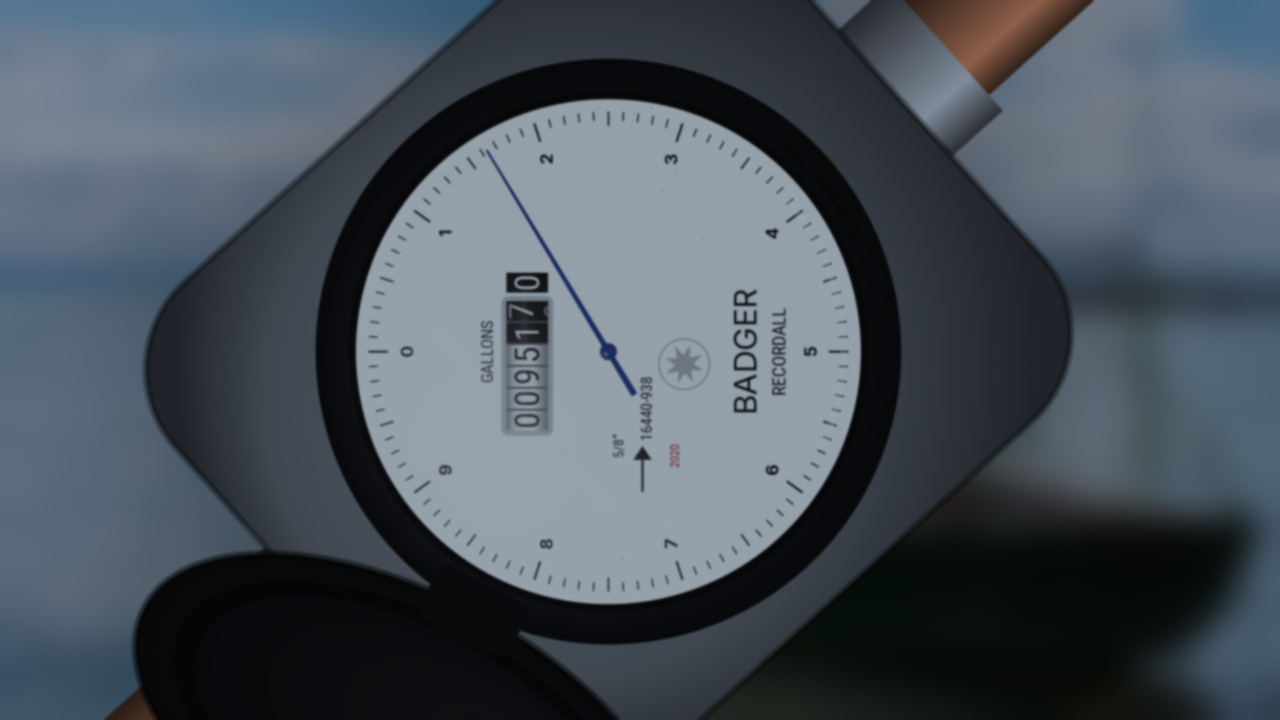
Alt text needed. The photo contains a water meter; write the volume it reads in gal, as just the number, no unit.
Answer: 95171.6
